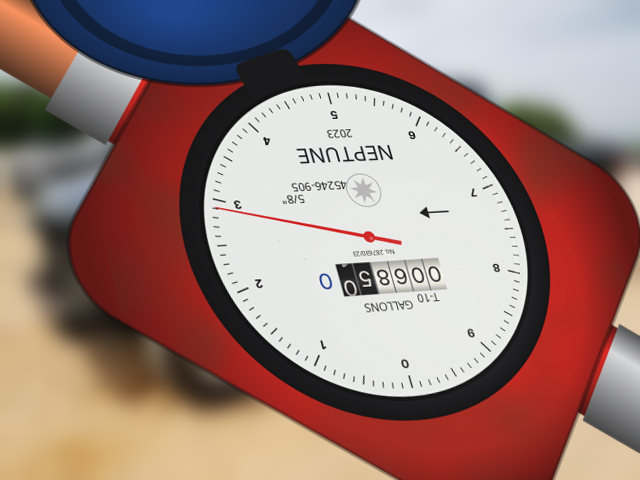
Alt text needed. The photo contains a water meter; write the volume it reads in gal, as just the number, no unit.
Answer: 68502.9
